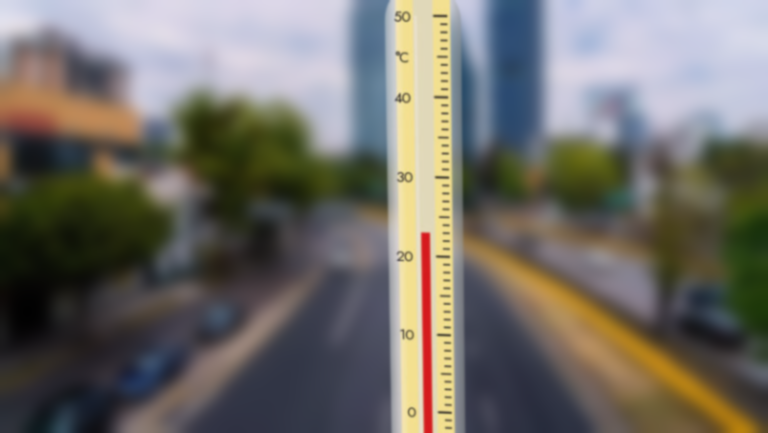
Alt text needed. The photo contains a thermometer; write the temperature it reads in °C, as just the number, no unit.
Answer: 23
